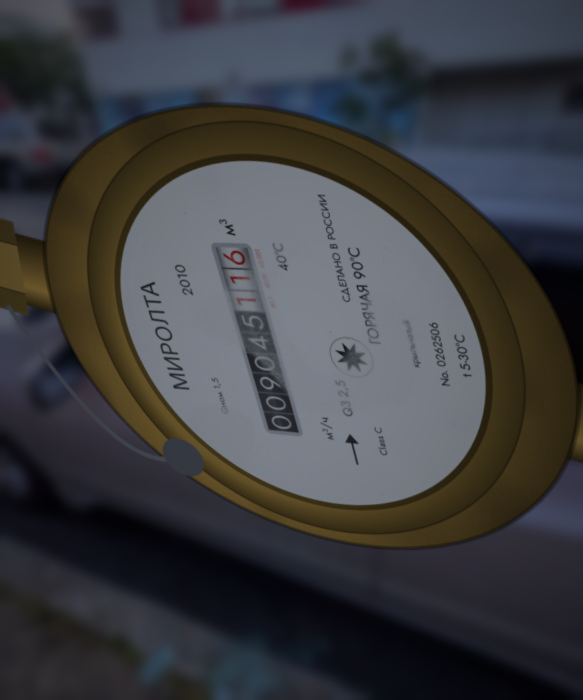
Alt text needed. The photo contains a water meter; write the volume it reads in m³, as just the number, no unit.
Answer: 9045.116
